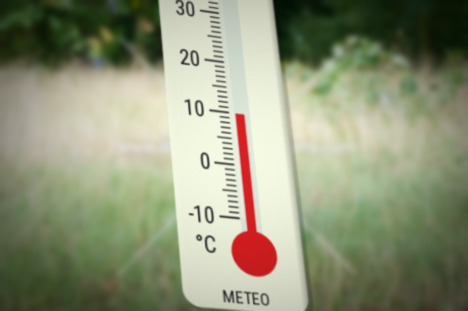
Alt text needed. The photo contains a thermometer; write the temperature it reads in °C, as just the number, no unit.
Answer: 10
